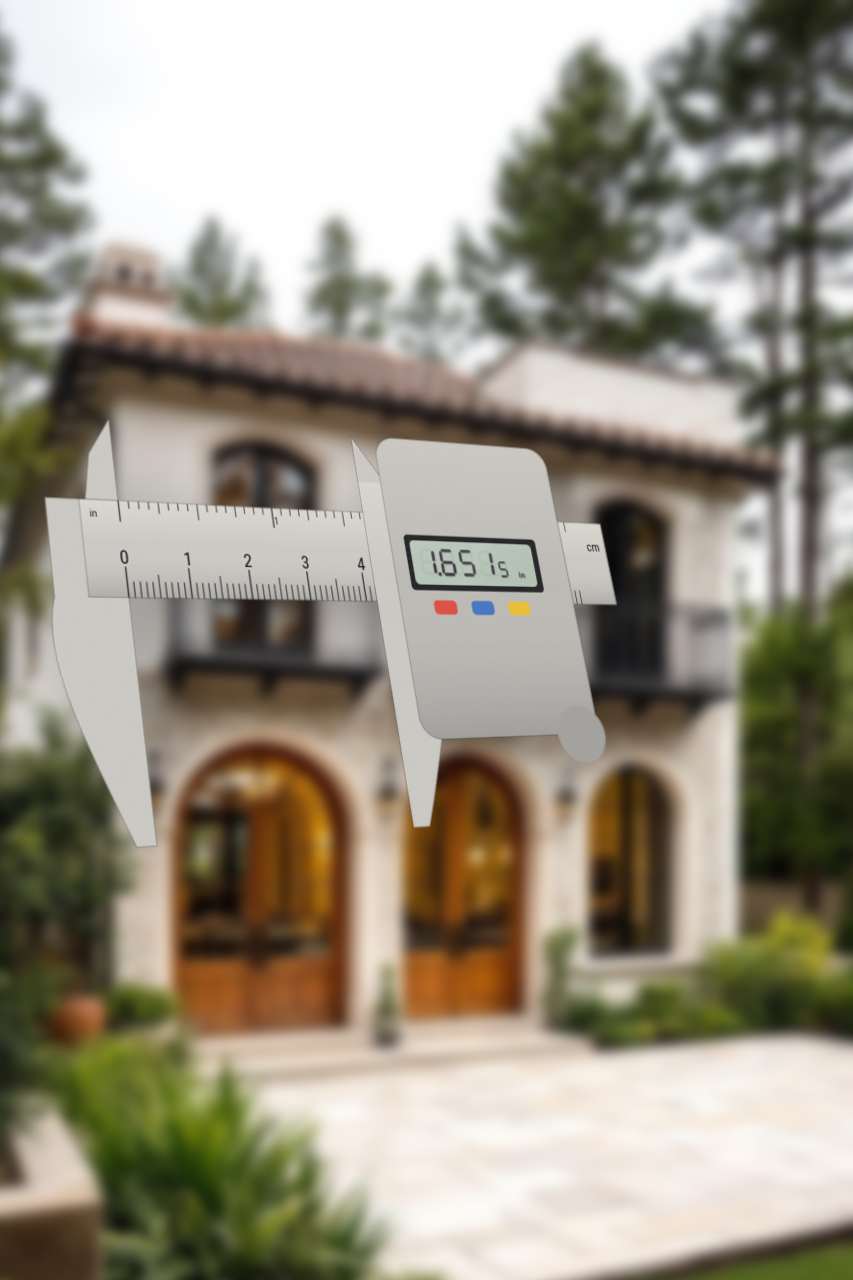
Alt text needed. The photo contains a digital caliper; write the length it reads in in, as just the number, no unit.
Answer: 1.6515
